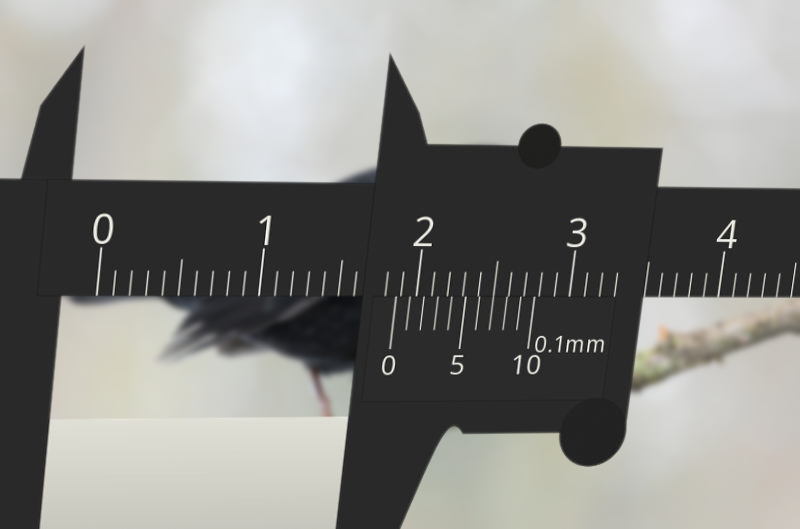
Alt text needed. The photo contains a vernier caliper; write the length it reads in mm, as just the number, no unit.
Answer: 18.7
